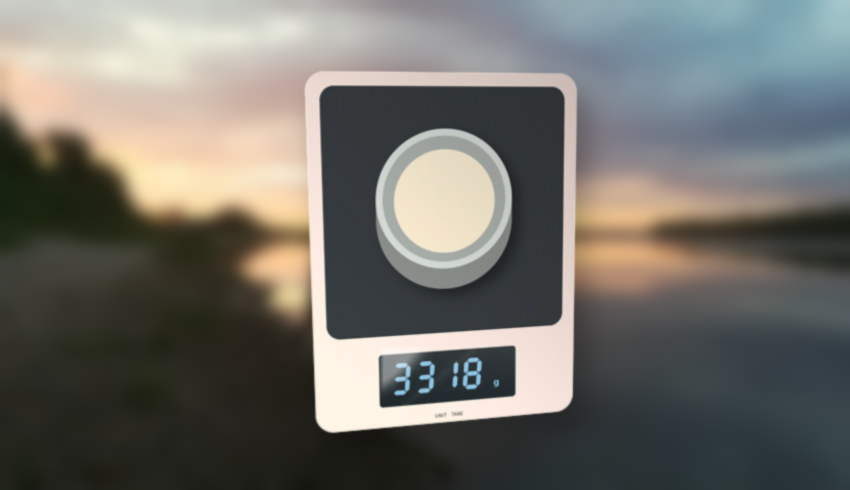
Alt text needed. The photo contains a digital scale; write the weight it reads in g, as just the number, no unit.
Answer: 3318
